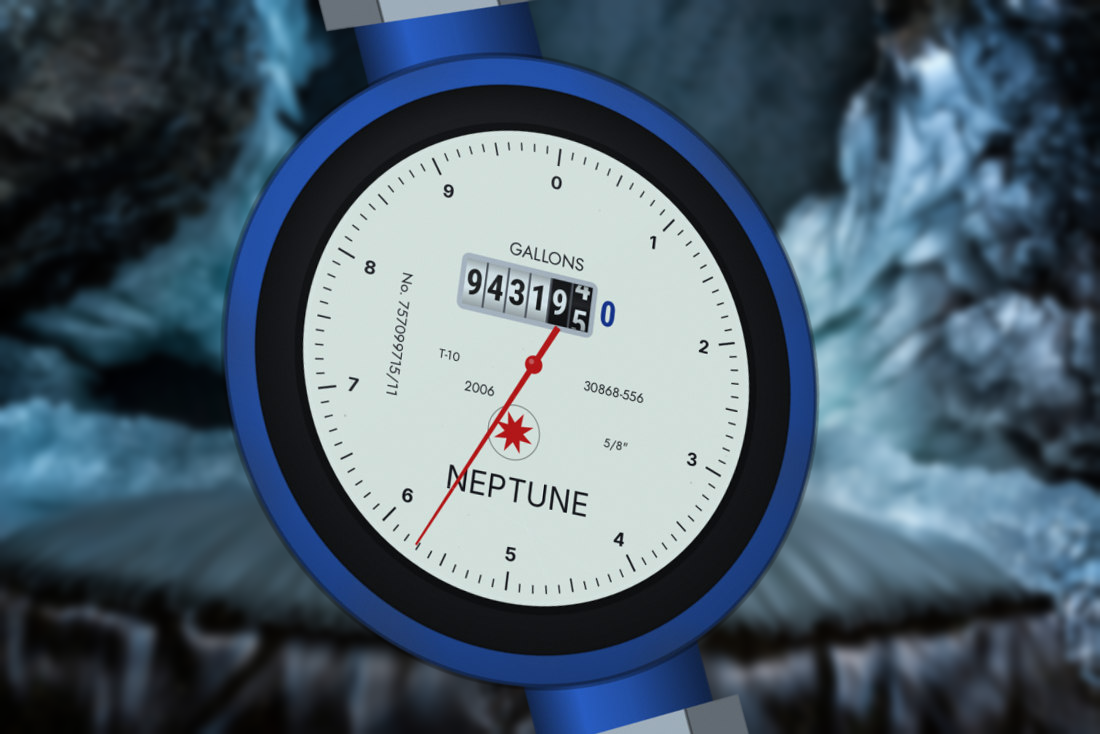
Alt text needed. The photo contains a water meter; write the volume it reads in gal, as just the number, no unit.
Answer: 9431945.7
